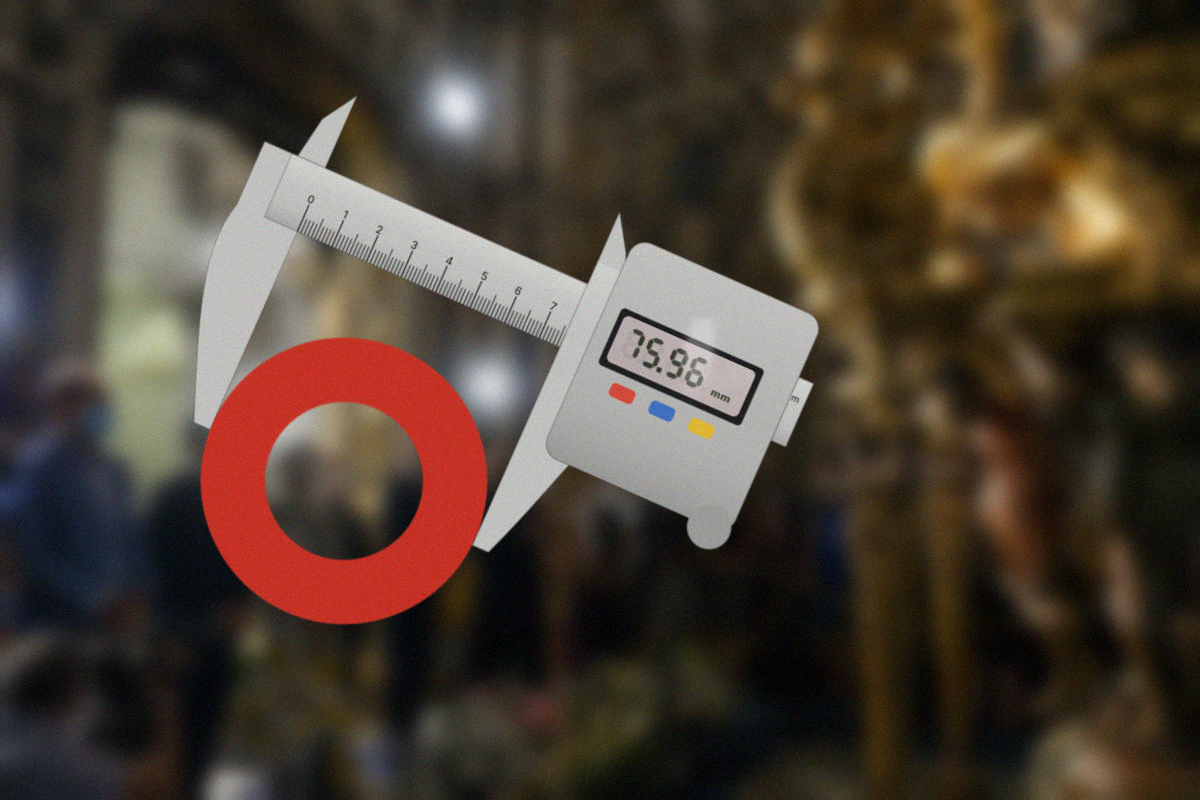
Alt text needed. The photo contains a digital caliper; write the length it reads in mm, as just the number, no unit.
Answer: 75.96
